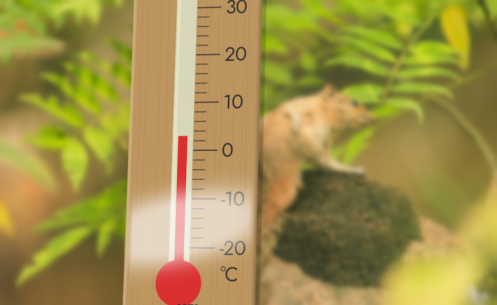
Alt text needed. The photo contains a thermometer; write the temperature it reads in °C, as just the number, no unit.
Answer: 3
